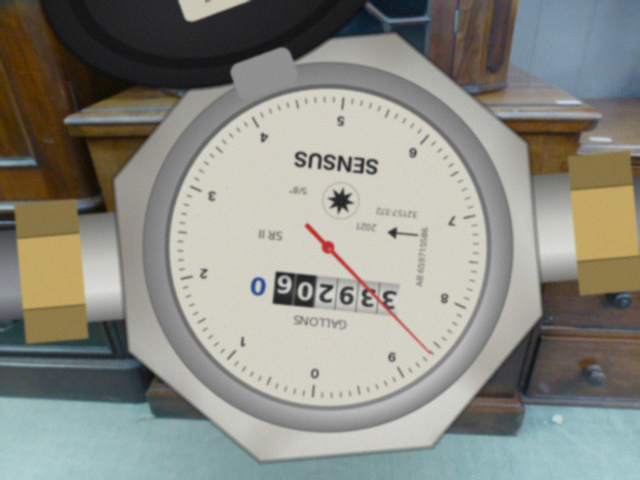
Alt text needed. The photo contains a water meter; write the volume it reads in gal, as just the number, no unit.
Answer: 3392058.6
